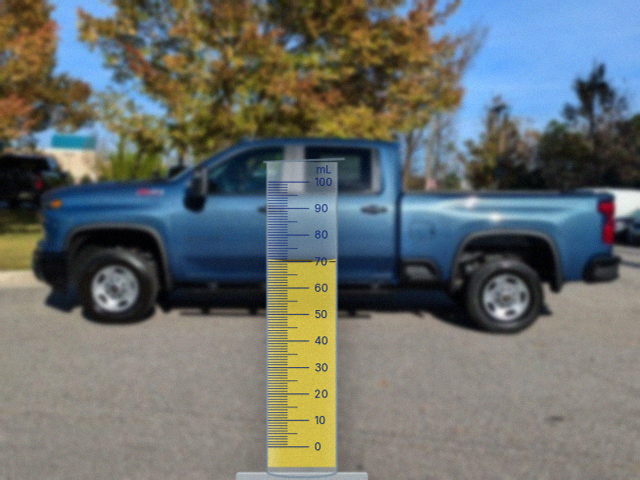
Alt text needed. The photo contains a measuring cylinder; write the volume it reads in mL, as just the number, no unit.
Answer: 70
